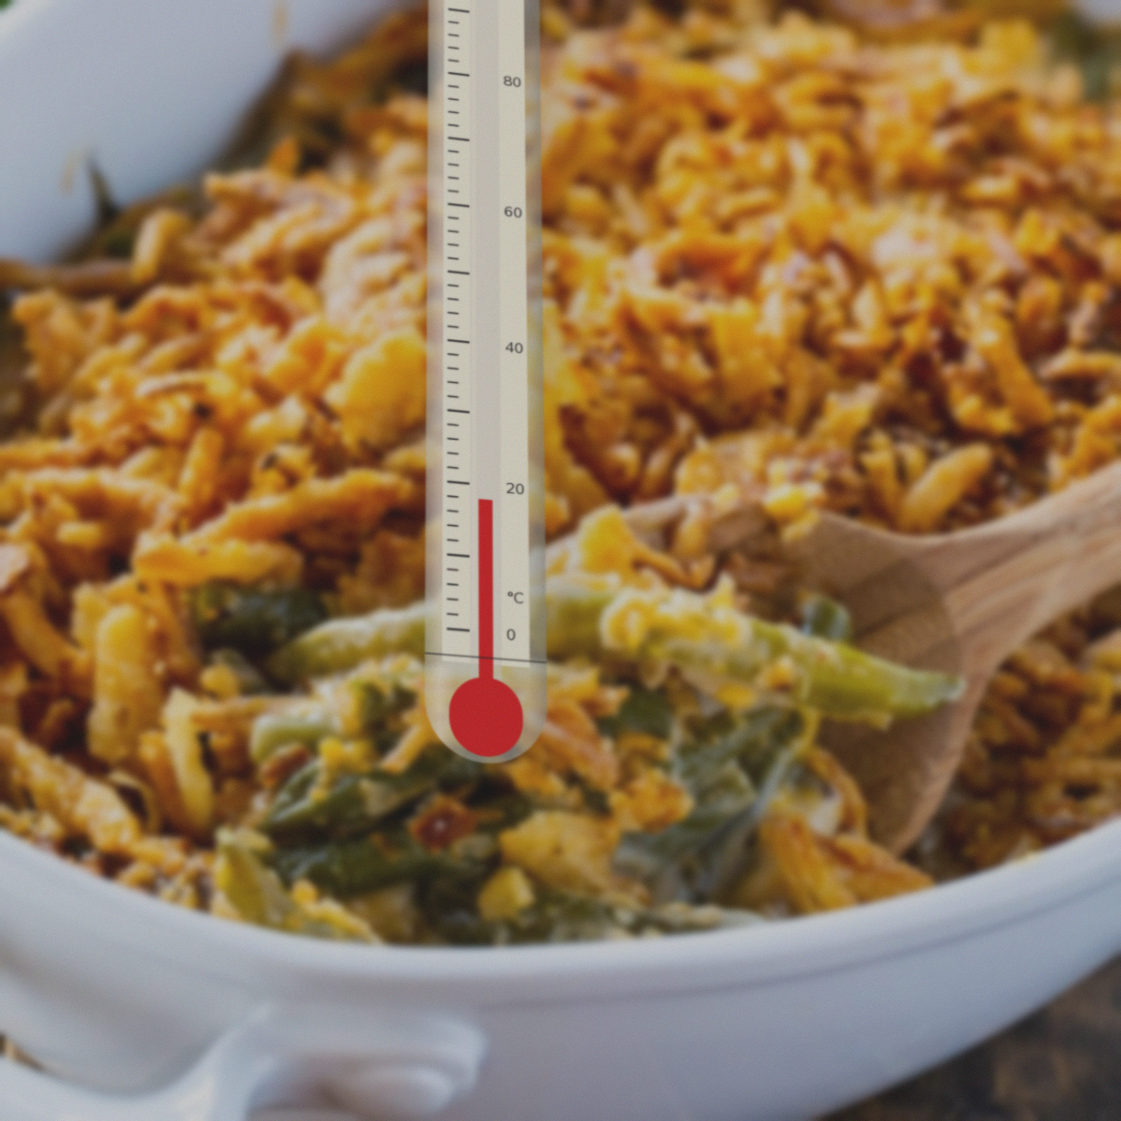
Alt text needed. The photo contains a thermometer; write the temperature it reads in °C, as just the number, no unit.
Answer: 18
